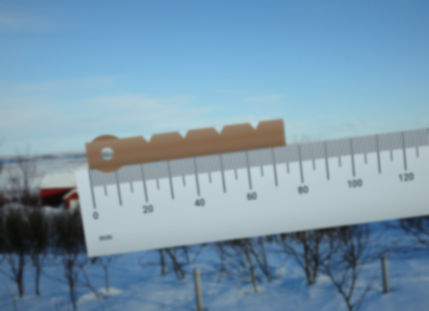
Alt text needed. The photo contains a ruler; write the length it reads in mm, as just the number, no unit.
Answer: 75
